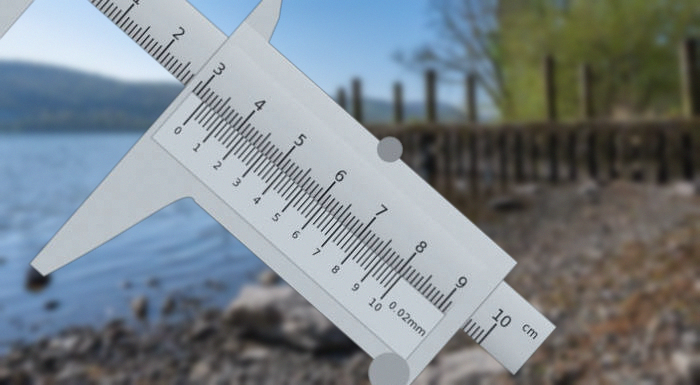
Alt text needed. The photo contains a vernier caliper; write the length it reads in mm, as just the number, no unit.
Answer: 31.8
